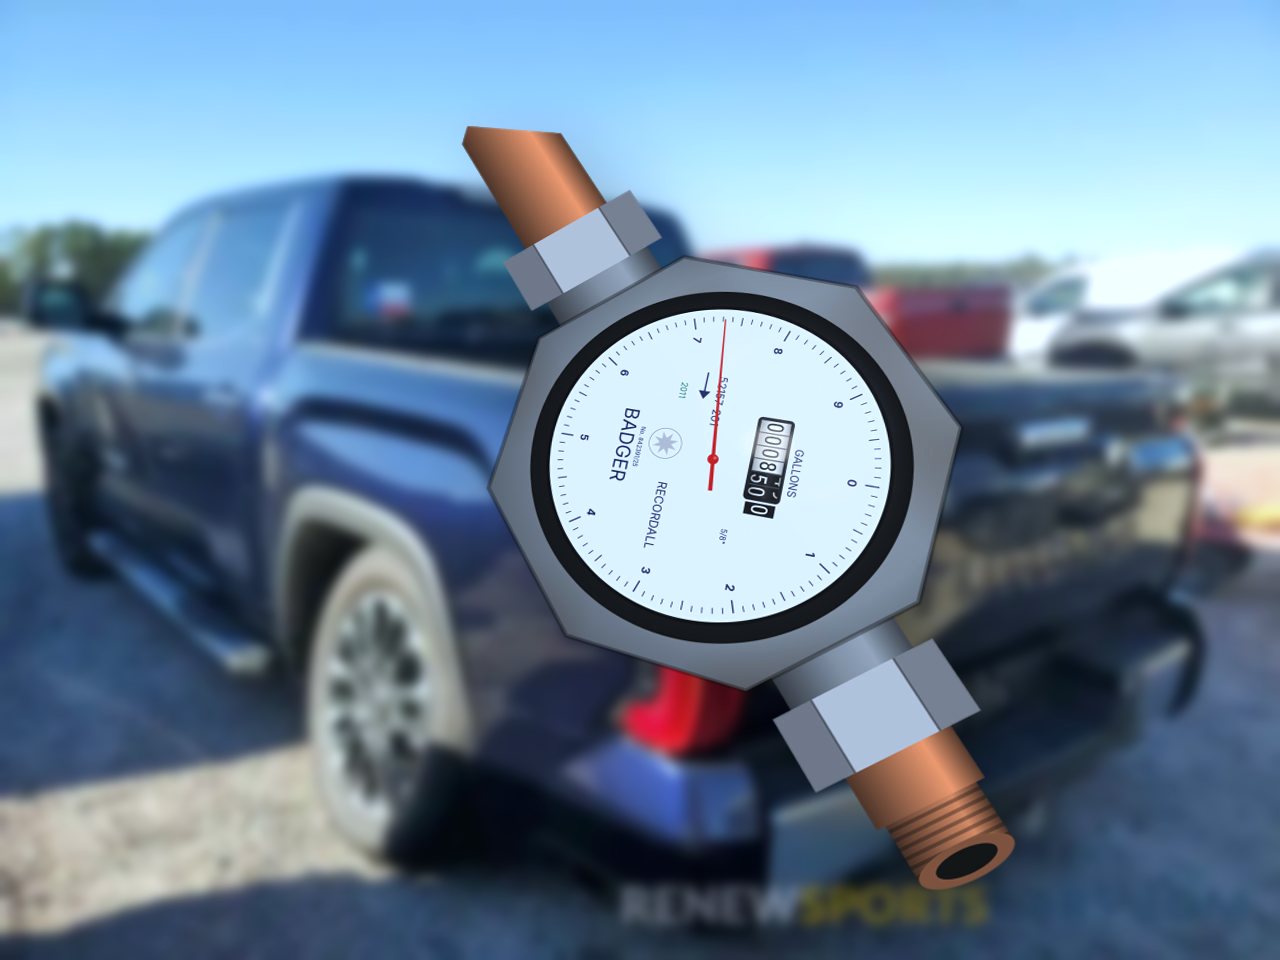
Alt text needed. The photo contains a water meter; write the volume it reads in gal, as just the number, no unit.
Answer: 8497.3
